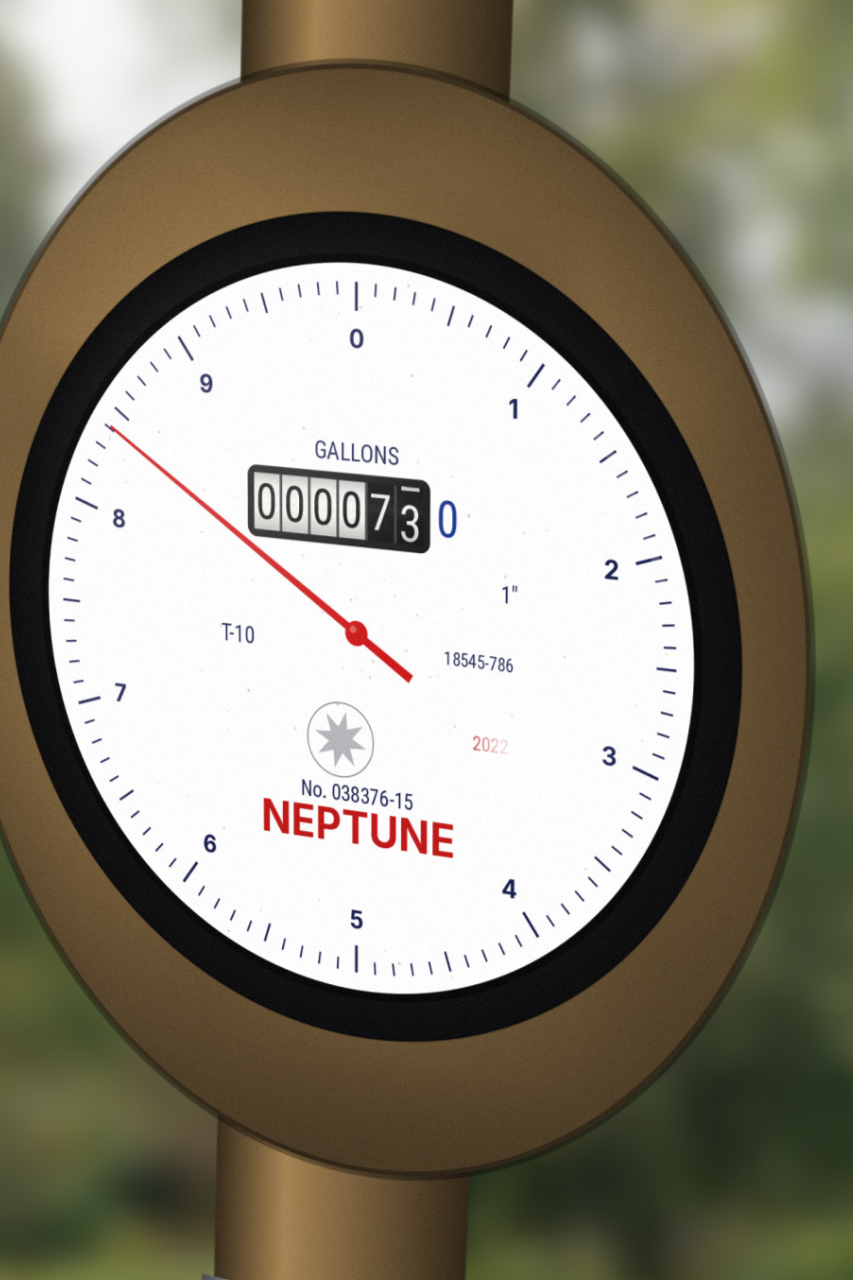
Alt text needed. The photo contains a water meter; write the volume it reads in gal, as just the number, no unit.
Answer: 728.4
